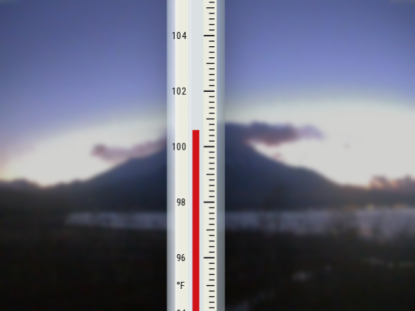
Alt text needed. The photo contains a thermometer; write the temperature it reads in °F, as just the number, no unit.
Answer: 100.6
